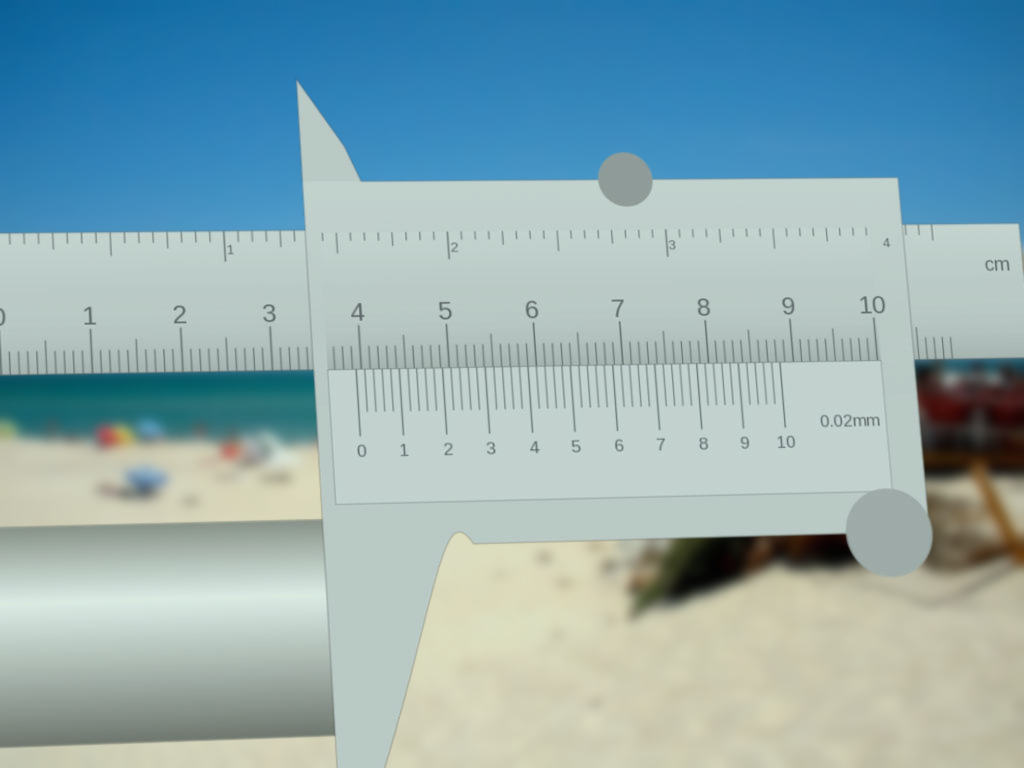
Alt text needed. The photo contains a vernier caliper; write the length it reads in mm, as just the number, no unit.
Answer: 39.4
